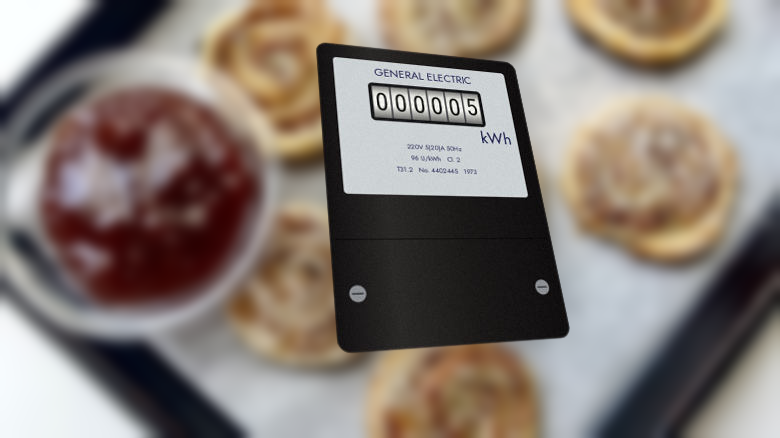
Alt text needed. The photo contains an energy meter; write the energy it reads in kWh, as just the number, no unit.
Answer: 5
